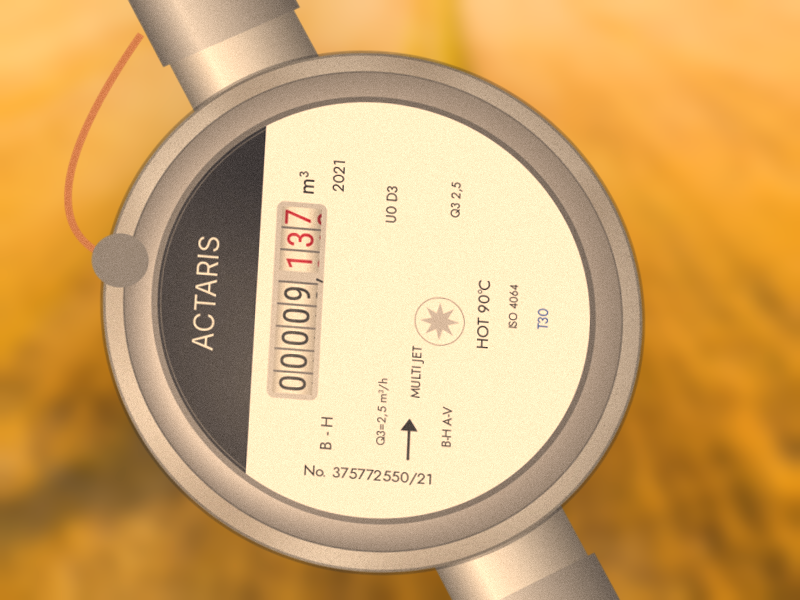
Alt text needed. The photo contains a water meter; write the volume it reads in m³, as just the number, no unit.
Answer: 9.137
